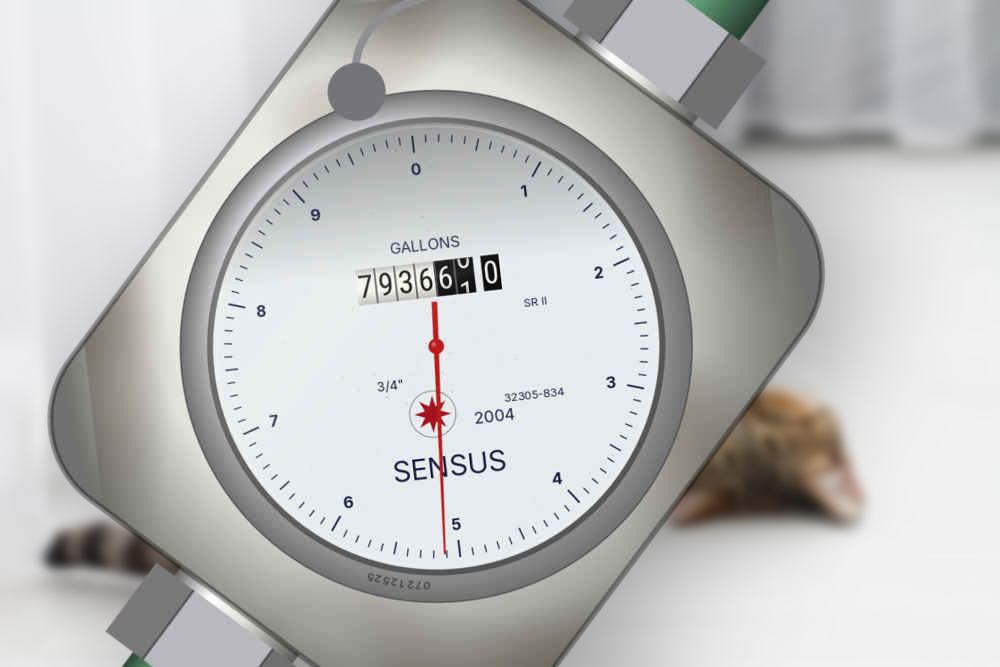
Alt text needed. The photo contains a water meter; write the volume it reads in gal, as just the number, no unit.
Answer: 7936605.1
